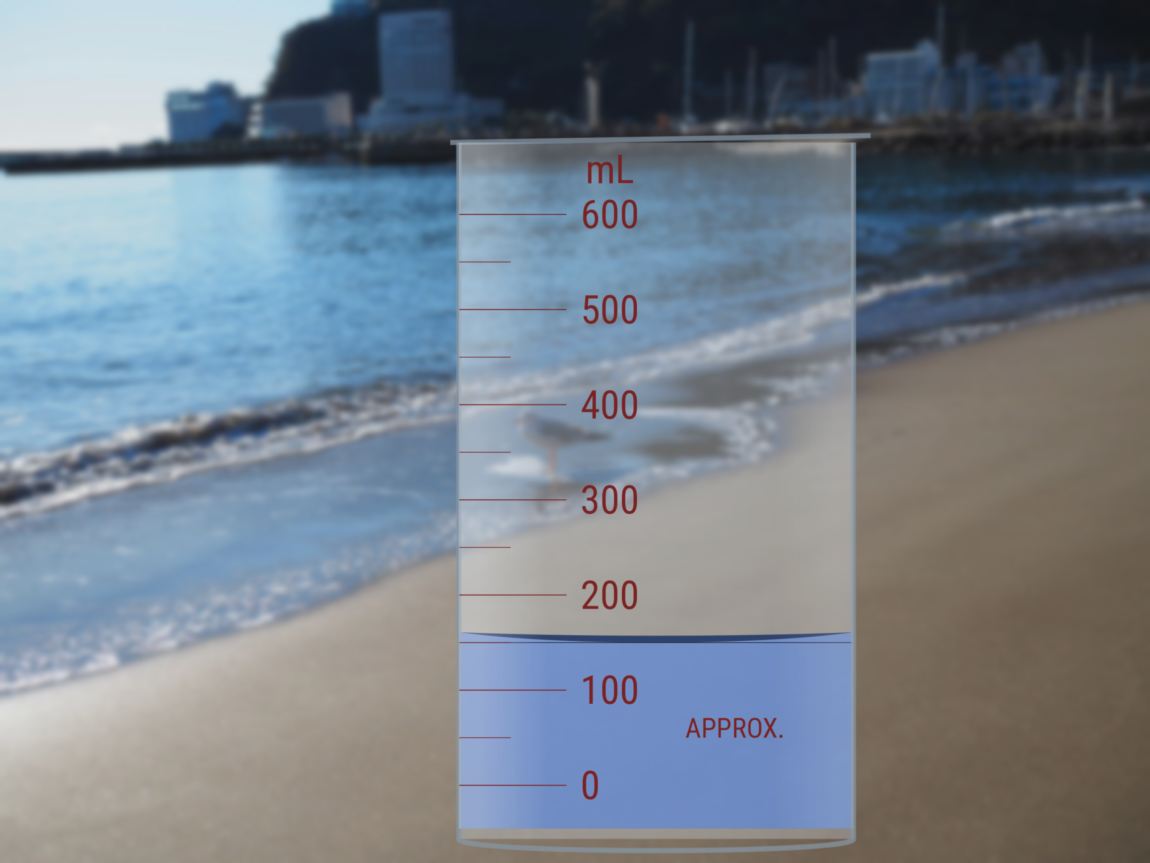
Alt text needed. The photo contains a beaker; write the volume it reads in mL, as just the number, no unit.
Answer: 150
